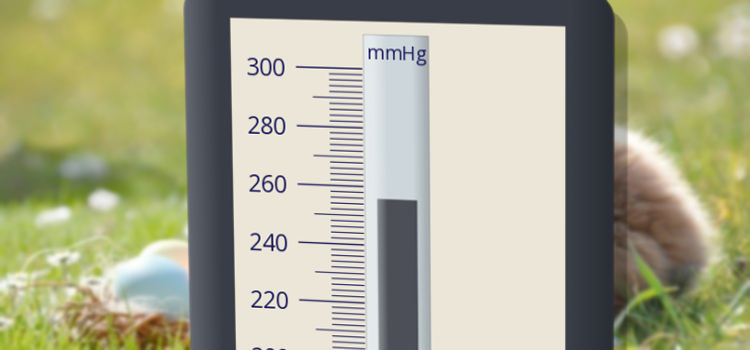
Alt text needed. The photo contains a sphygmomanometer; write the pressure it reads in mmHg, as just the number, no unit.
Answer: 256
